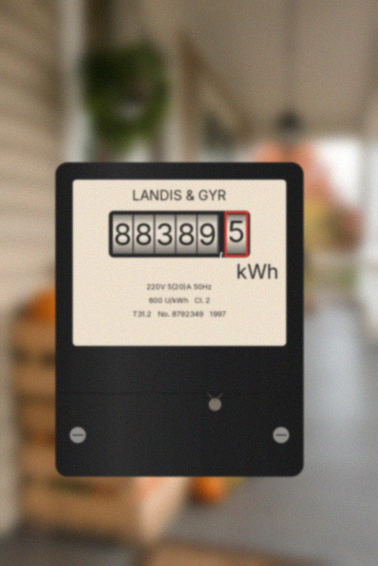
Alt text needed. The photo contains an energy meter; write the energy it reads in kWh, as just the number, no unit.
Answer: 88389.5
